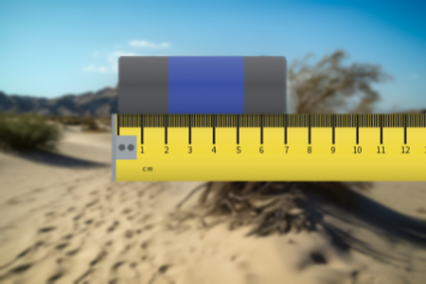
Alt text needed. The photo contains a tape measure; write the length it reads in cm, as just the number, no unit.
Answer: 7
